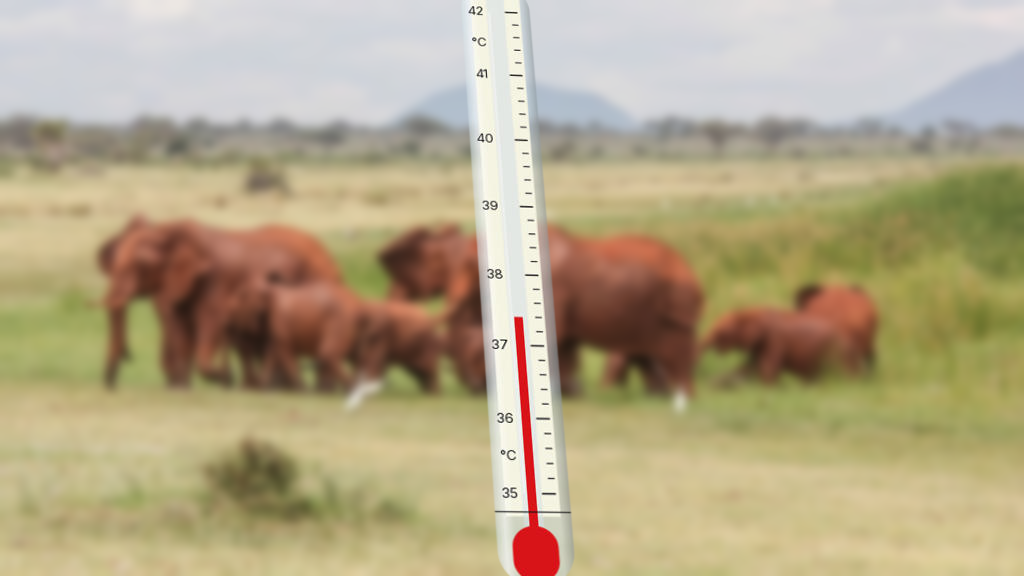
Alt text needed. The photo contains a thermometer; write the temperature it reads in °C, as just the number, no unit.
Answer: 37.4
